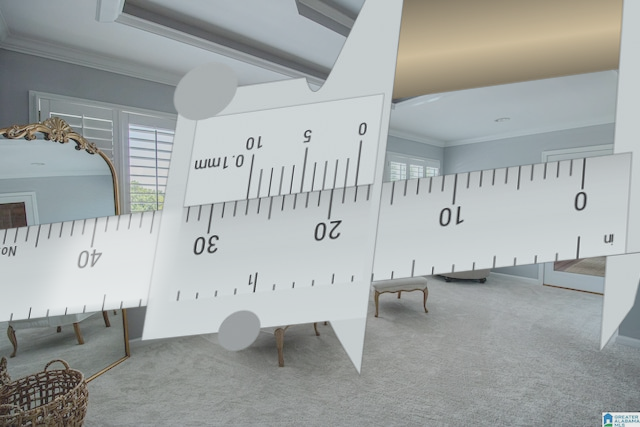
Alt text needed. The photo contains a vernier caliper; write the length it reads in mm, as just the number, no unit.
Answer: 18.1
